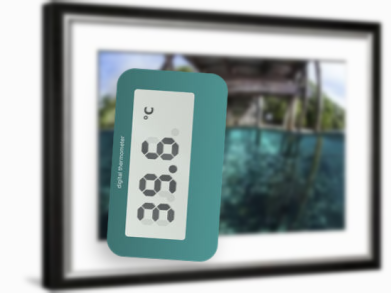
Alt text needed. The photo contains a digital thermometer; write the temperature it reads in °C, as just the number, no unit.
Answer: 39.6
